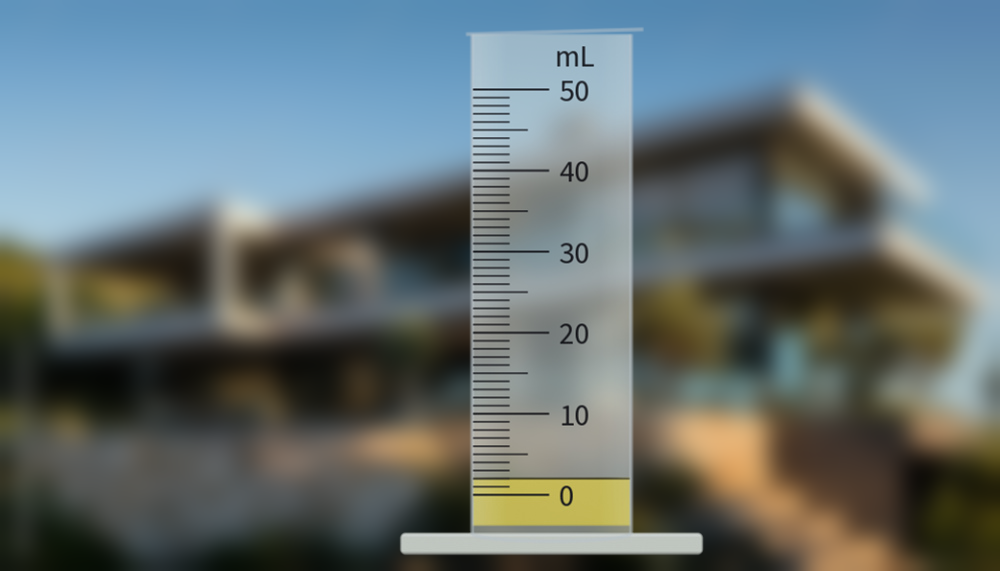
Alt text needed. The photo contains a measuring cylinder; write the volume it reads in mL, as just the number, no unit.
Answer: 2
